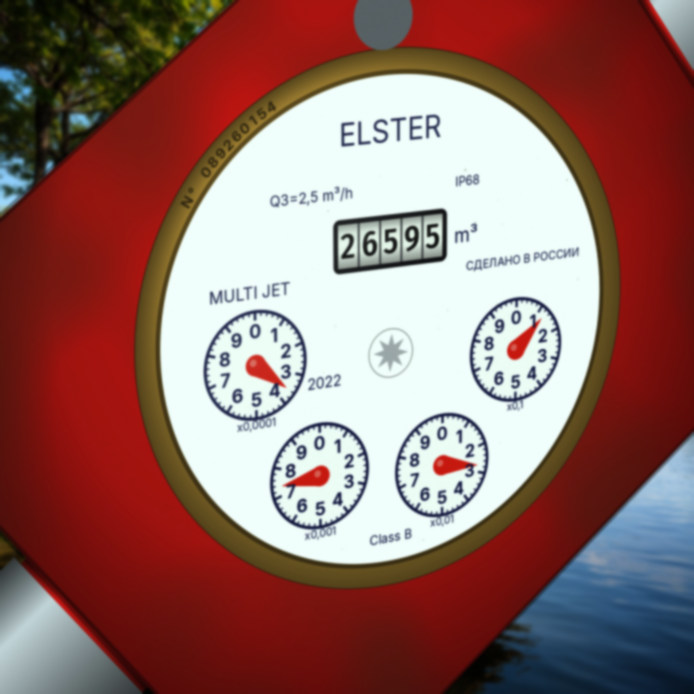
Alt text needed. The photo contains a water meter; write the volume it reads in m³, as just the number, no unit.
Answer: 26595.1273
